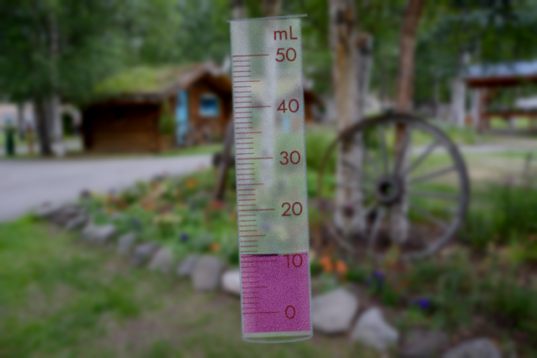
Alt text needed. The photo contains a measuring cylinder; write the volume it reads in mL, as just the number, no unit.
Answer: 11
